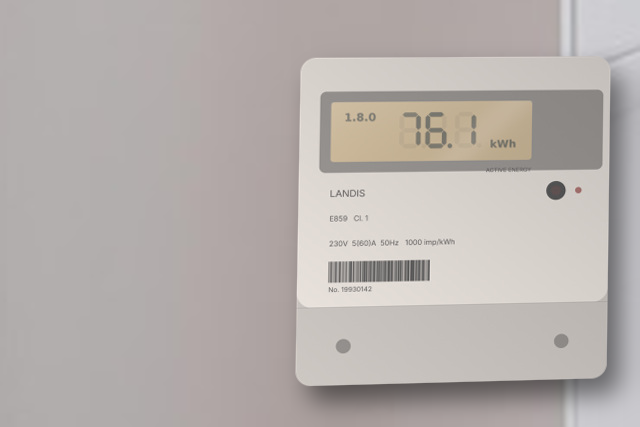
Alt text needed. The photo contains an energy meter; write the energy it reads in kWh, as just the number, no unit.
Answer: 76.1
